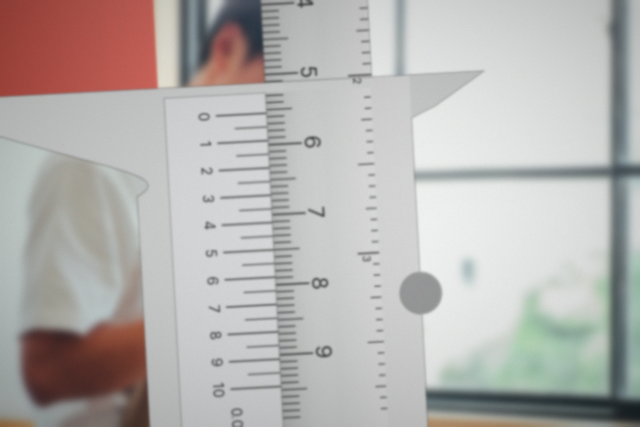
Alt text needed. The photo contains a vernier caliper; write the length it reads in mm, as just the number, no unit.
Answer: 55.5
